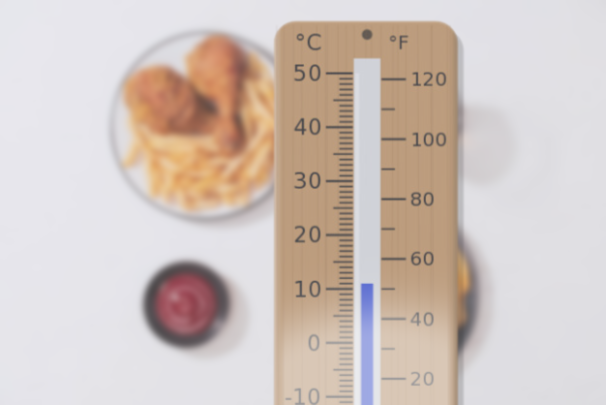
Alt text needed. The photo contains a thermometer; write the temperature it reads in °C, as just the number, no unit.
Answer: 11
